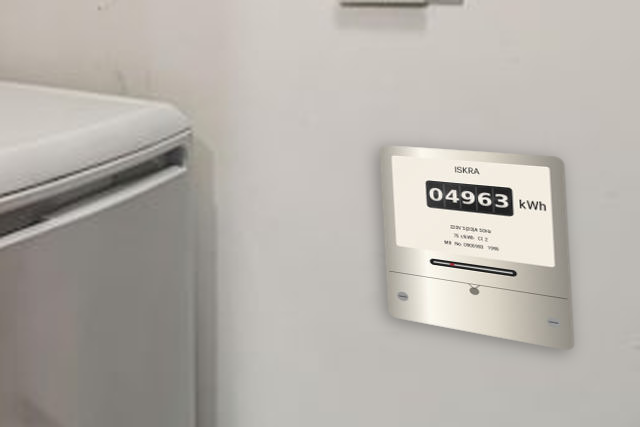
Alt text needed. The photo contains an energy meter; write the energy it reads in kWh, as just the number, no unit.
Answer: 4963
